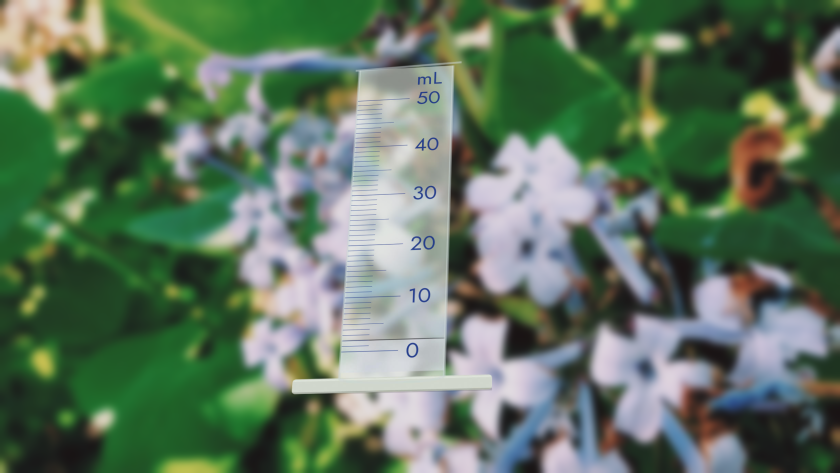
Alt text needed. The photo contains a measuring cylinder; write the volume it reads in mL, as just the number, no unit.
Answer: 2
